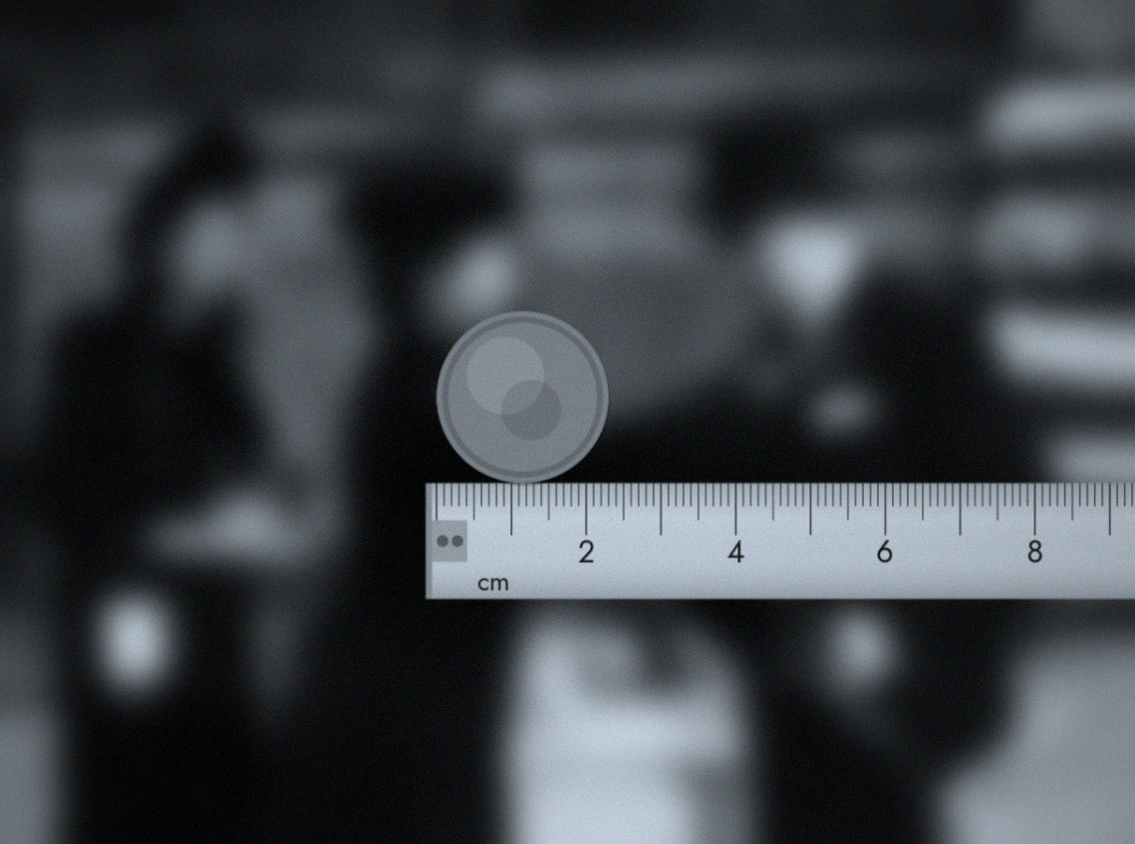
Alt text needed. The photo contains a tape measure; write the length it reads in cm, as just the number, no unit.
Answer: 2.3
